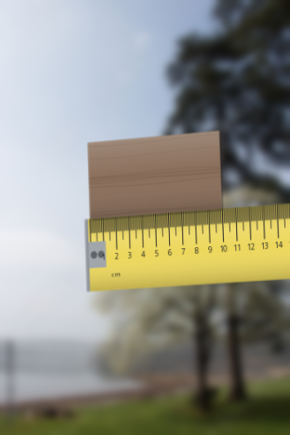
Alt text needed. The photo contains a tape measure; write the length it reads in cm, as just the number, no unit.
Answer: 10
